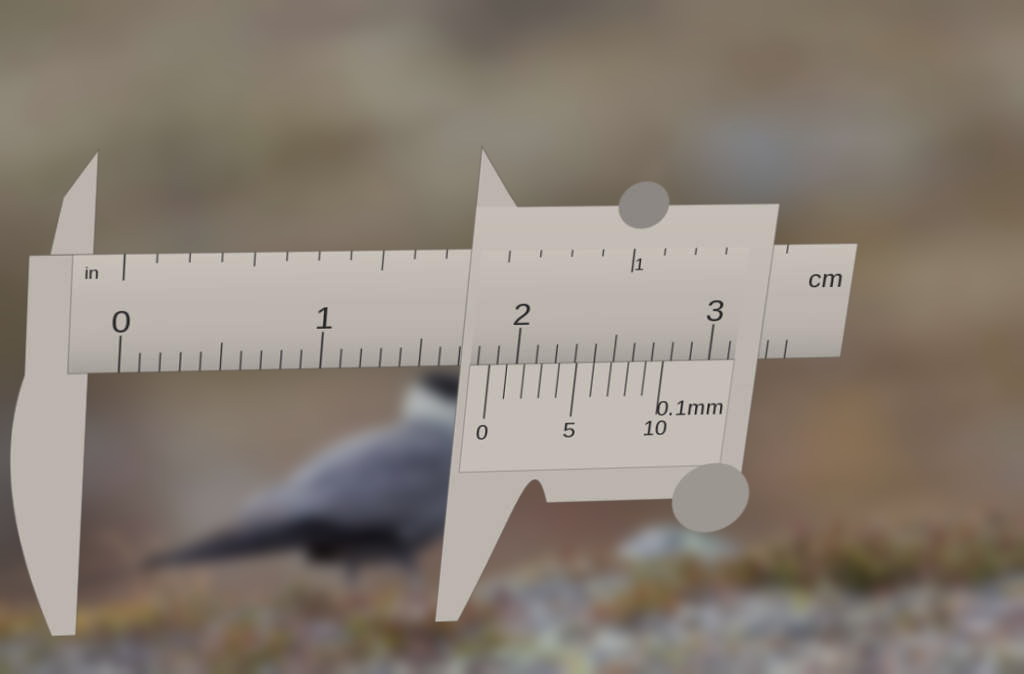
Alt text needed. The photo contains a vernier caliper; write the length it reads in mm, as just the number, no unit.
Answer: 18.6
